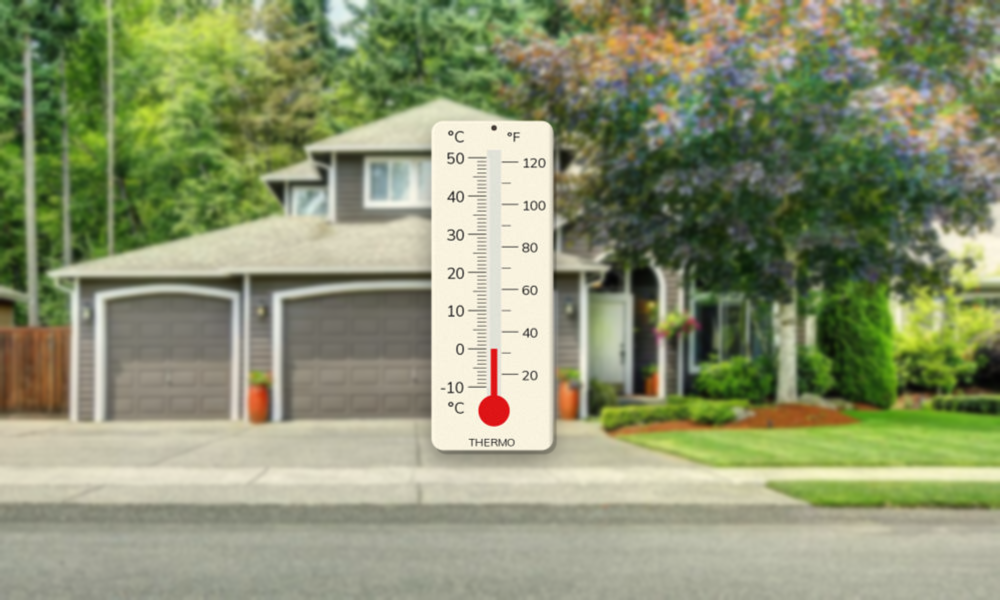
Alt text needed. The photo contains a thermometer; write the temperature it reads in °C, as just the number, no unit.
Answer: 0
